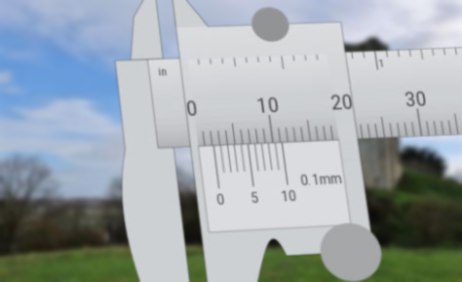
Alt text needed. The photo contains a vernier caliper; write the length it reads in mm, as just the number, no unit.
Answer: 2.2
